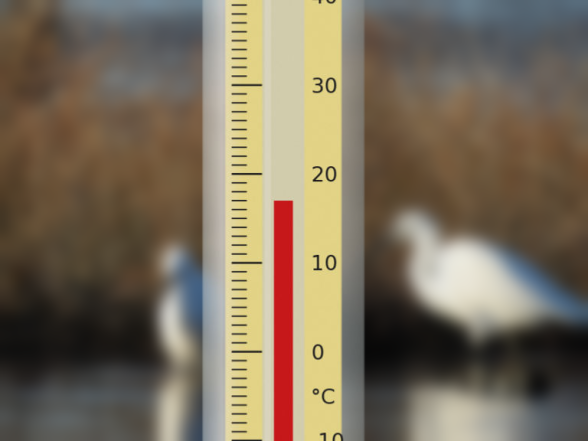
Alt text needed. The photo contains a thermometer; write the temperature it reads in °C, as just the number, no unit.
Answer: 17
